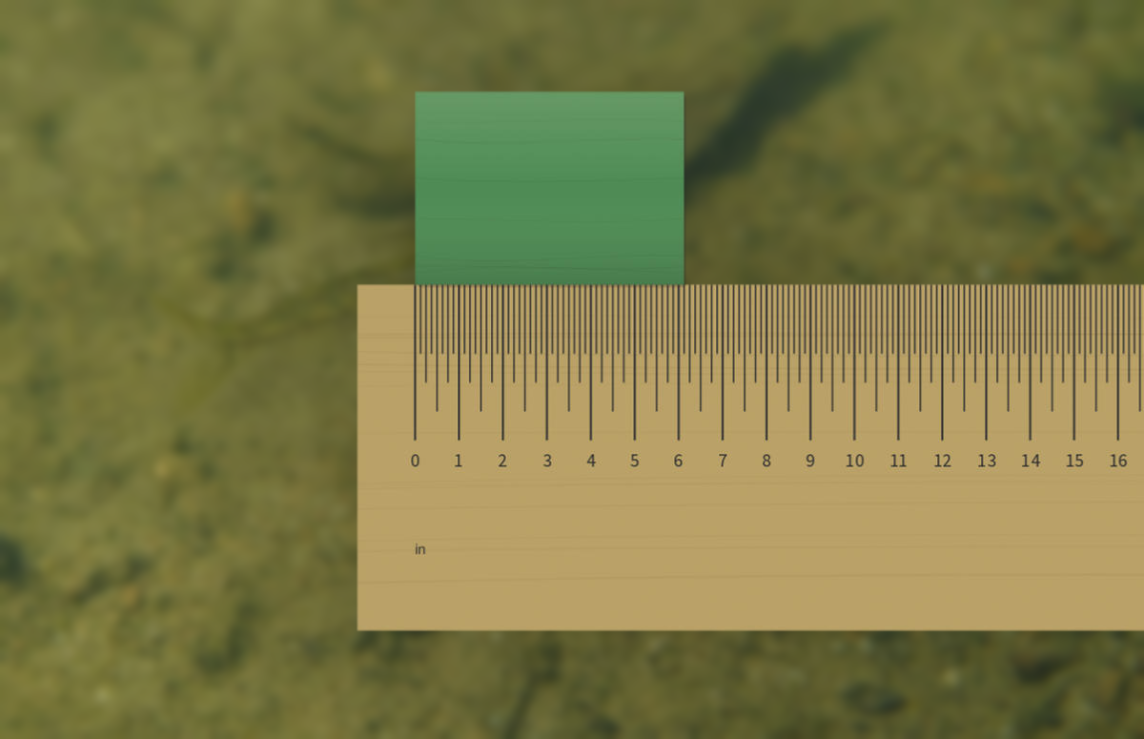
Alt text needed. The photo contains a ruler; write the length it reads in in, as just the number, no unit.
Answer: 6.125
